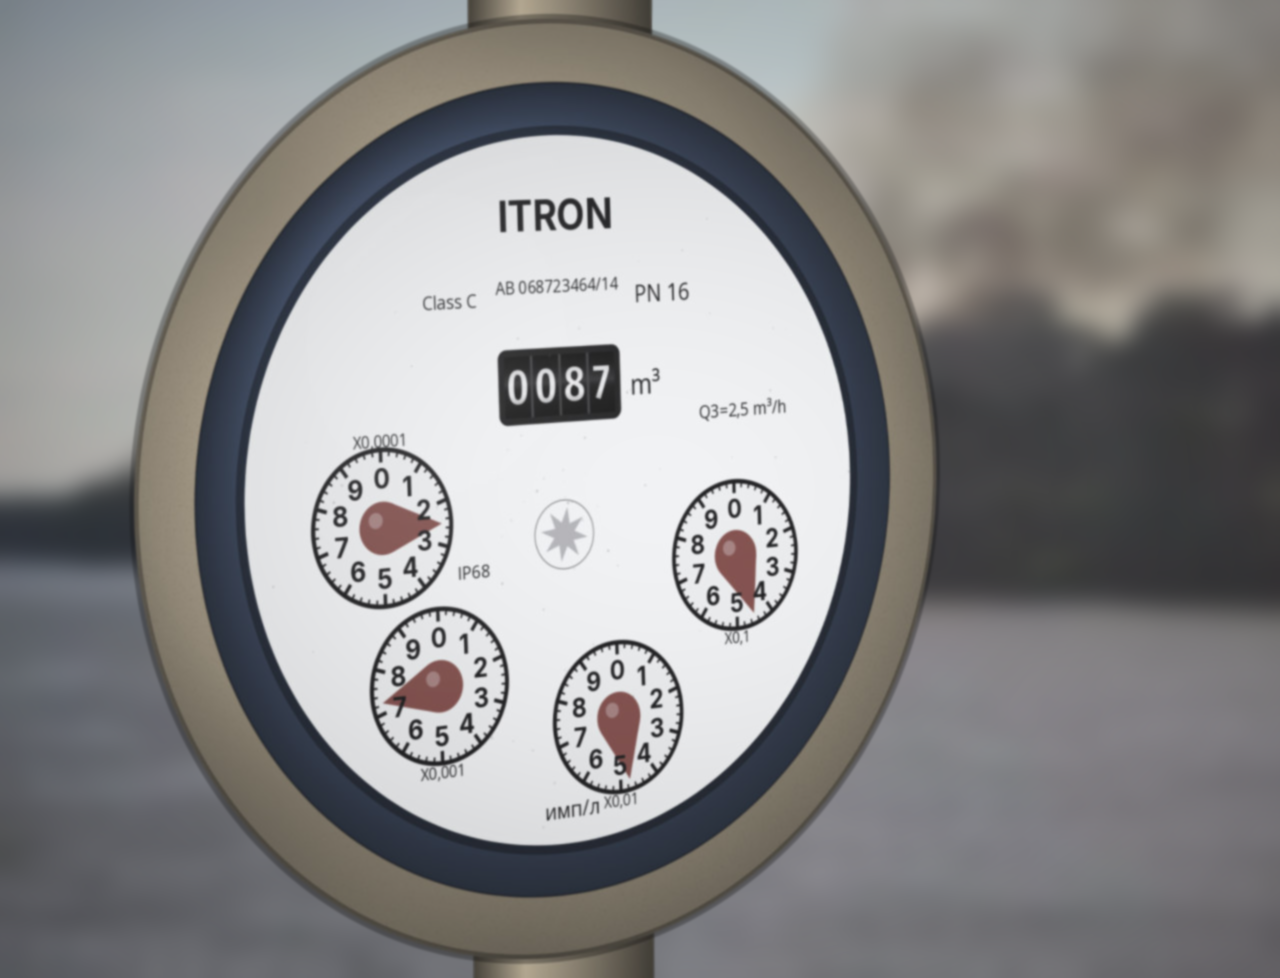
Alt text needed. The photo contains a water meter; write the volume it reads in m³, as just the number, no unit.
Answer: 87.4472
